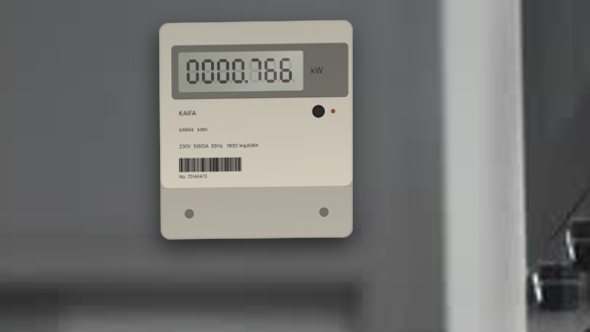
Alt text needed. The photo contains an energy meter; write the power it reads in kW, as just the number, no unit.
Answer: 0.766
